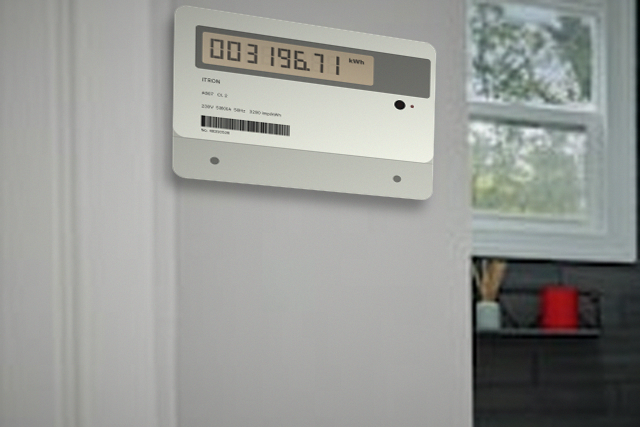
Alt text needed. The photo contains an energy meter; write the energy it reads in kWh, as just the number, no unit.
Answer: 3196.71
